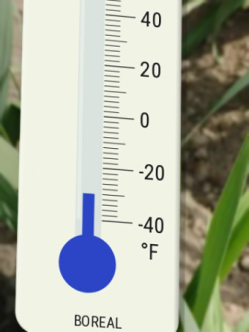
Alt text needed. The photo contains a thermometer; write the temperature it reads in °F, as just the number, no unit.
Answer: -30
